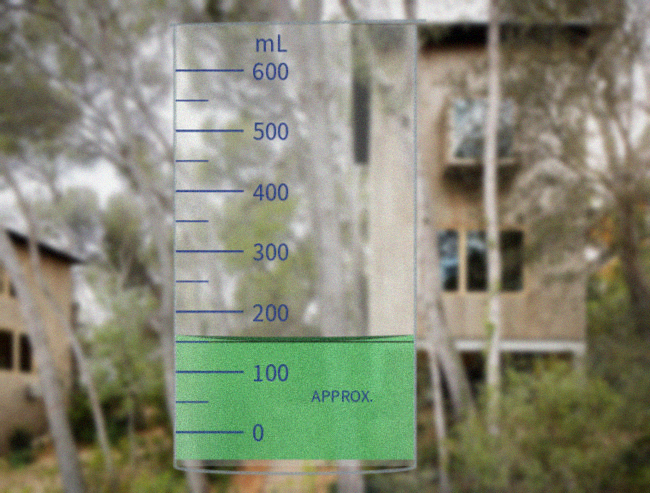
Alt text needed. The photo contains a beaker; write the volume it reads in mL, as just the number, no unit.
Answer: 150
